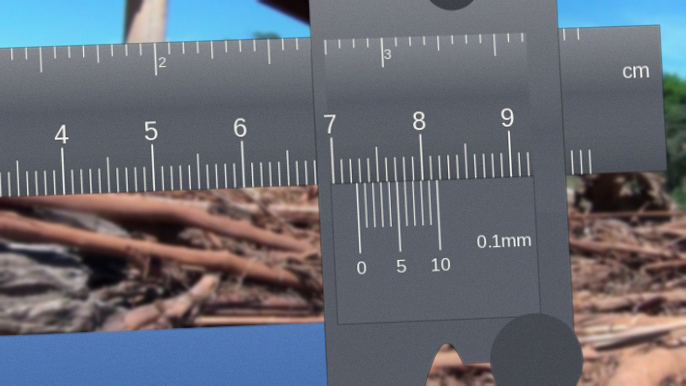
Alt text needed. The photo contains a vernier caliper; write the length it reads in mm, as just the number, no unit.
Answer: 72.6
